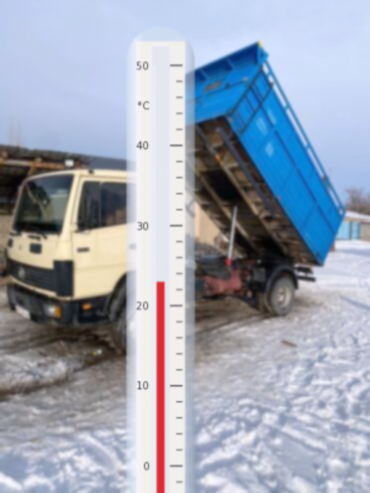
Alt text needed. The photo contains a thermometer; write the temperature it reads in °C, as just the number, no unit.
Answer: 23
